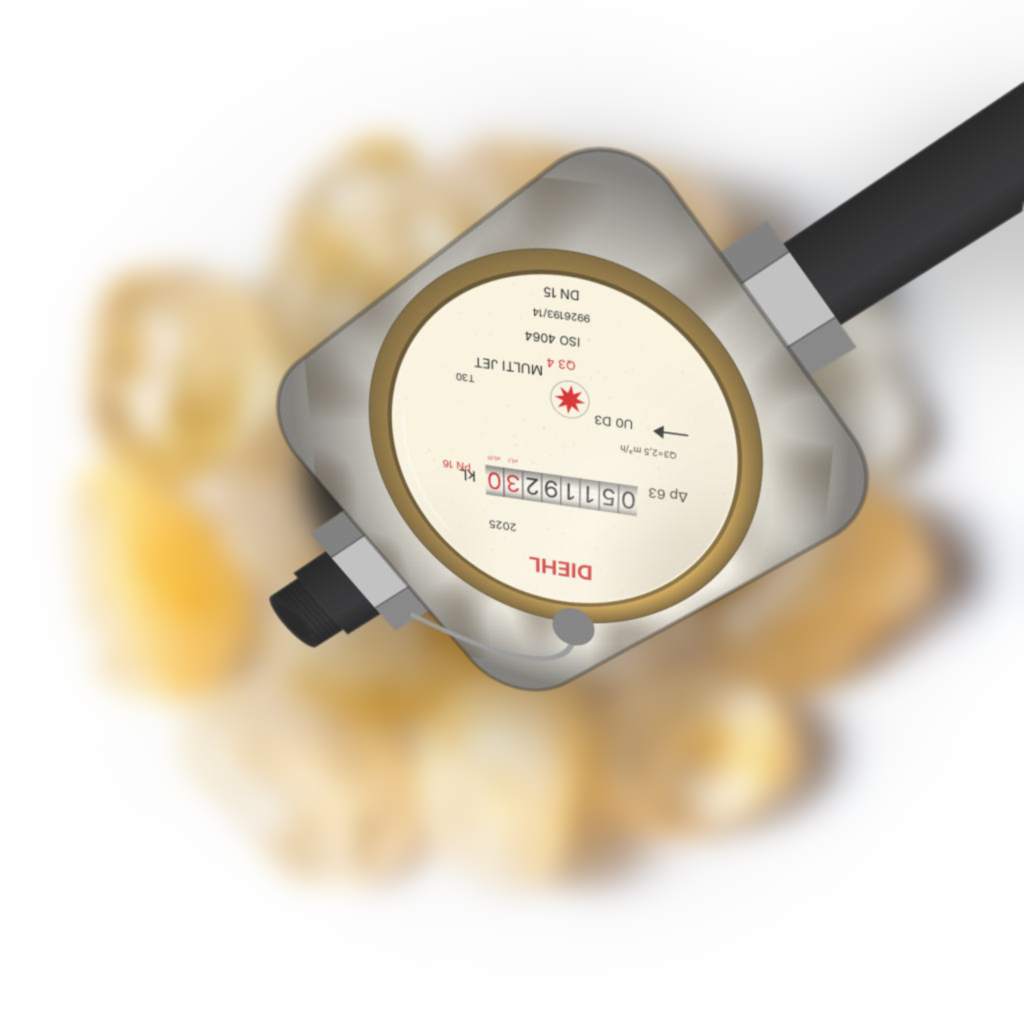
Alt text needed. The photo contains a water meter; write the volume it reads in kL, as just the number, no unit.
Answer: 51192.30
